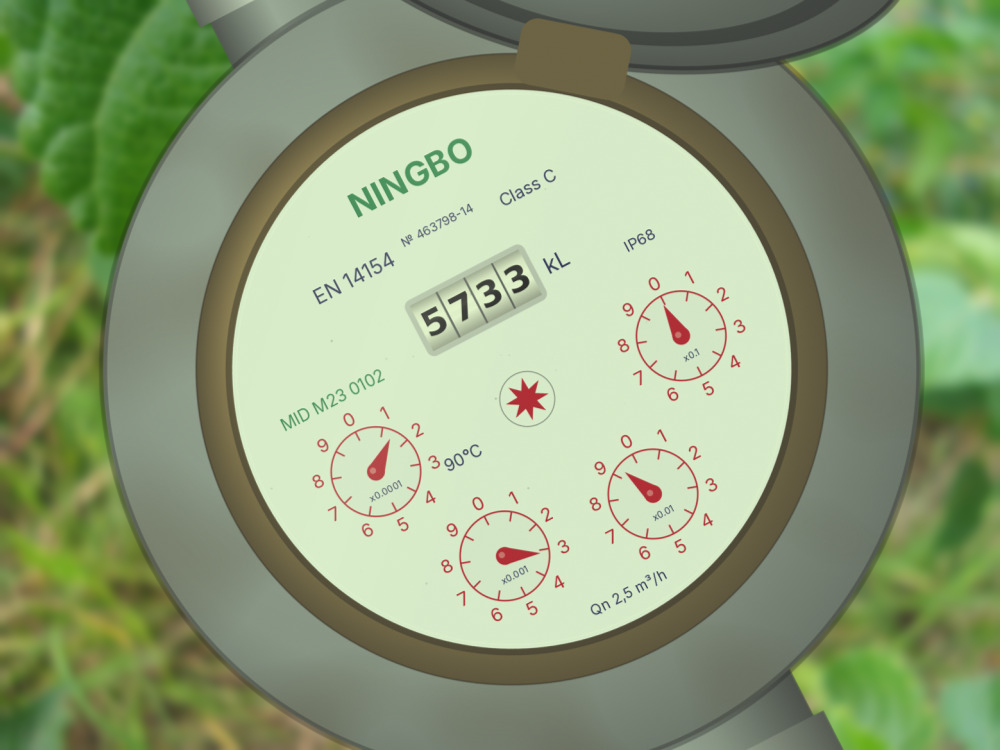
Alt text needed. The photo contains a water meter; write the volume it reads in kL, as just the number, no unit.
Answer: 5732.9931
